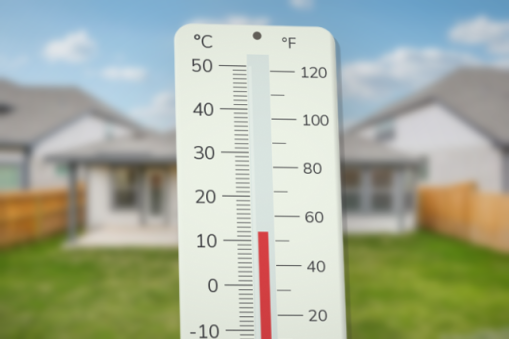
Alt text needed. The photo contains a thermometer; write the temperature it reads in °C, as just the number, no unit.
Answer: 12
